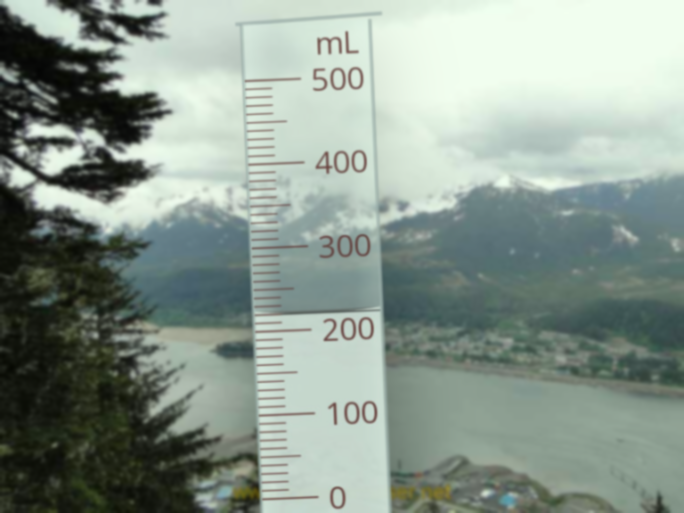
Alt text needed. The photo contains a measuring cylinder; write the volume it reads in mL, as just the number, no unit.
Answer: 220
